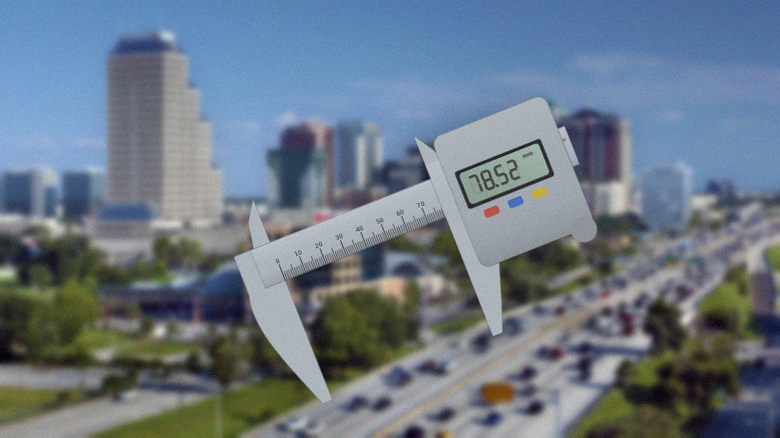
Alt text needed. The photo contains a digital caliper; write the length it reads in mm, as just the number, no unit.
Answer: 78.52
